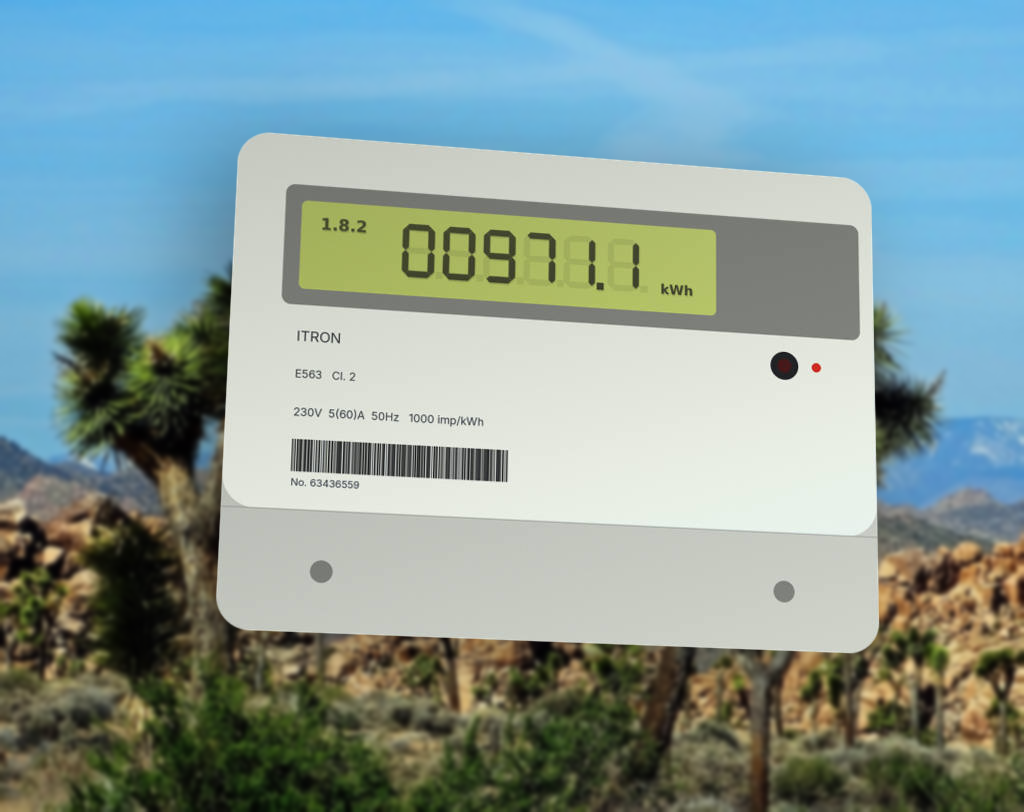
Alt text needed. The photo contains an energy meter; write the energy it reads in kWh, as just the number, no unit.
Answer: 971.1
